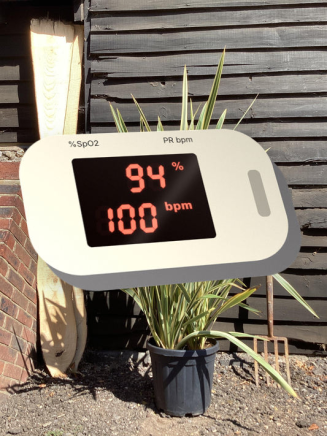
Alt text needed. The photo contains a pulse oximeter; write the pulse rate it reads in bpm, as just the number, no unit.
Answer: 100
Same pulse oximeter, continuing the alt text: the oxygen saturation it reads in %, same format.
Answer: 94
